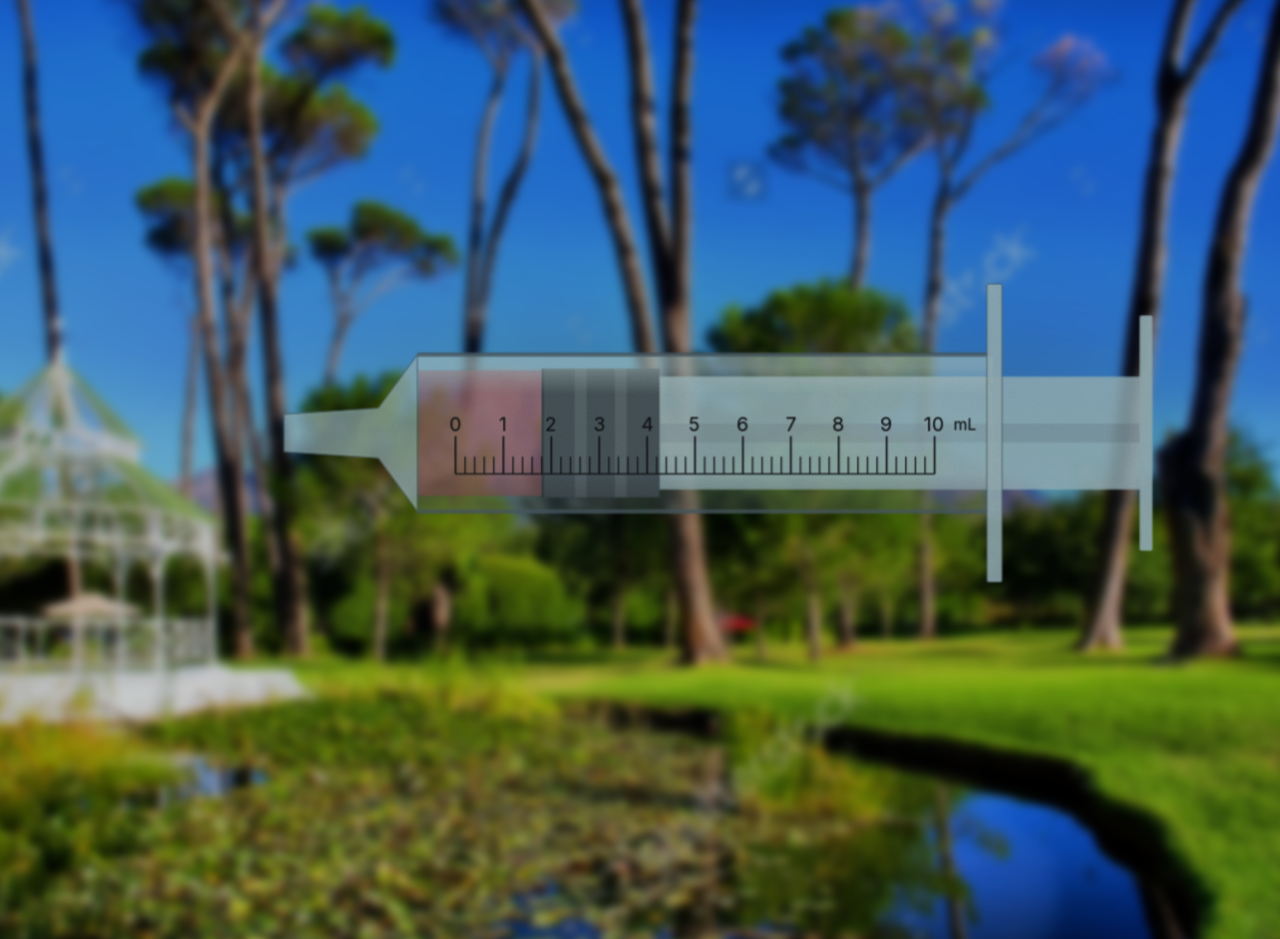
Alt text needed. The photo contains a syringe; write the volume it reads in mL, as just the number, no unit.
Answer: 1.8
